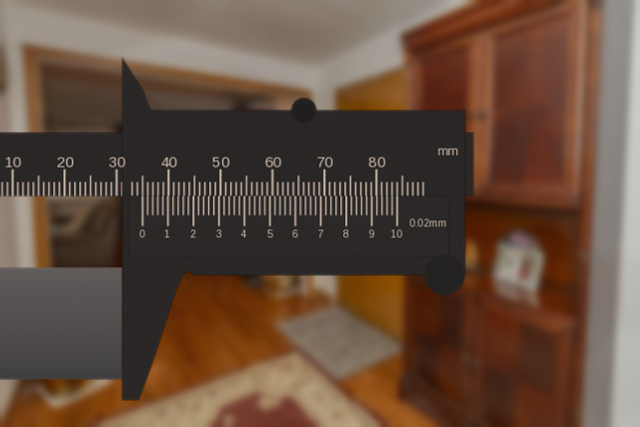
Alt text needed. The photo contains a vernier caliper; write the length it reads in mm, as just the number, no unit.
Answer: 35.0
